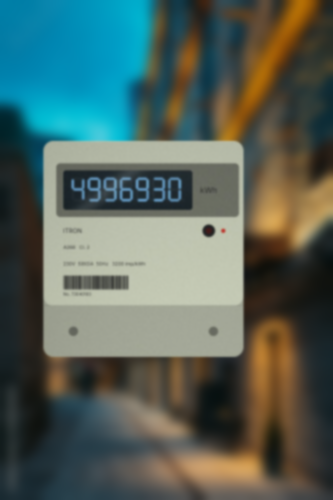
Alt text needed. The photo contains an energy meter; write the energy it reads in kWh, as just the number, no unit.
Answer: 4996930
